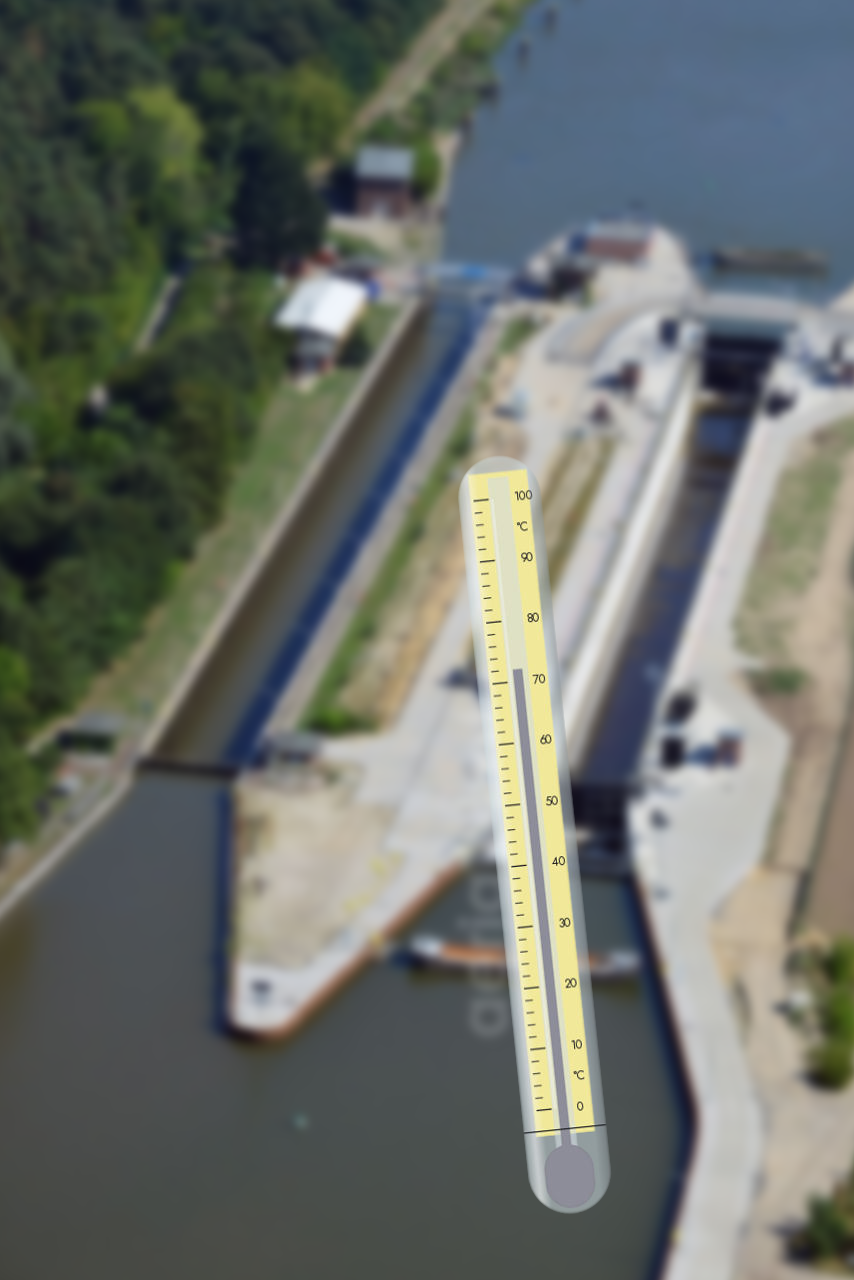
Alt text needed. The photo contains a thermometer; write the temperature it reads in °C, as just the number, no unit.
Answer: 72
